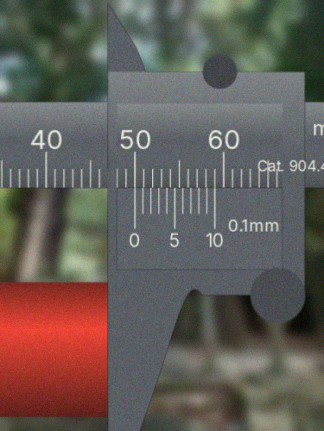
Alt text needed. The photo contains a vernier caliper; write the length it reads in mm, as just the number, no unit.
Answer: 50.0
